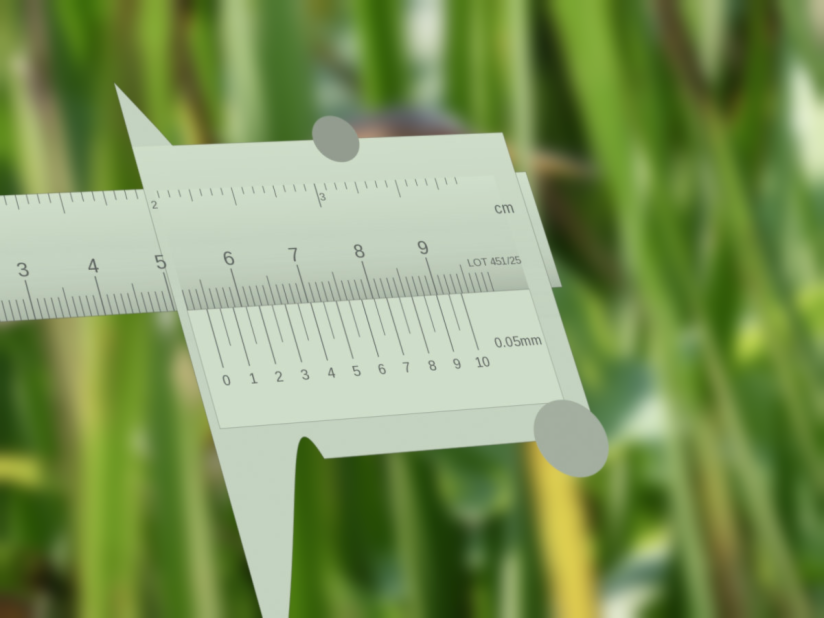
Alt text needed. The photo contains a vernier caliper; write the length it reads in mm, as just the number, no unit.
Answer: 54.8
